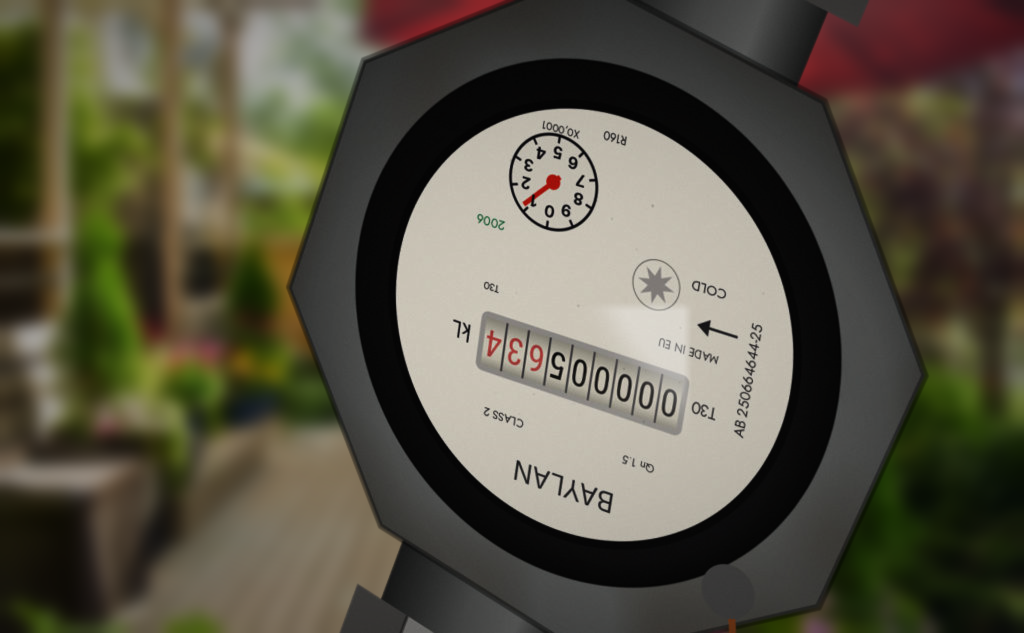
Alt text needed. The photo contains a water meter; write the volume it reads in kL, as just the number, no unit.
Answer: 5.6341
